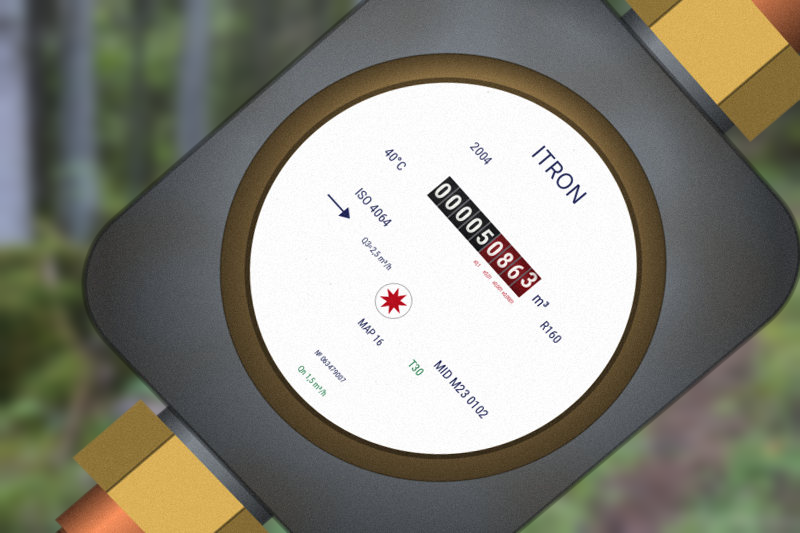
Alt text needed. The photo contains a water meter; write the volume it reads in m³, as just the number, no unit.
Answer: 5.0863
